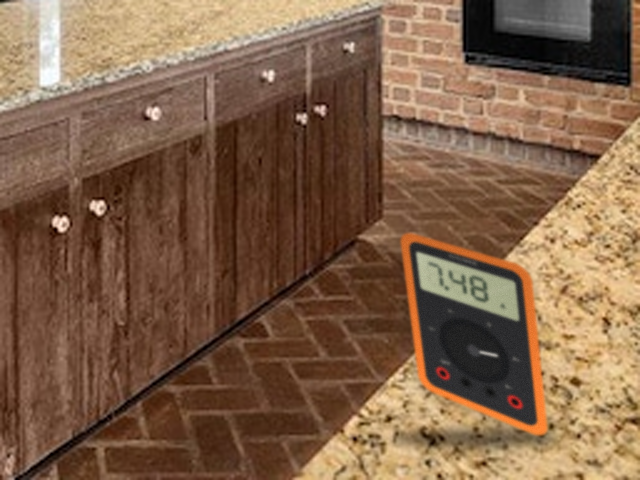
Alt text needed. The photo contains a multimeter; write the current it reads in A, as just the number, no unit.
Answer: 7.48
